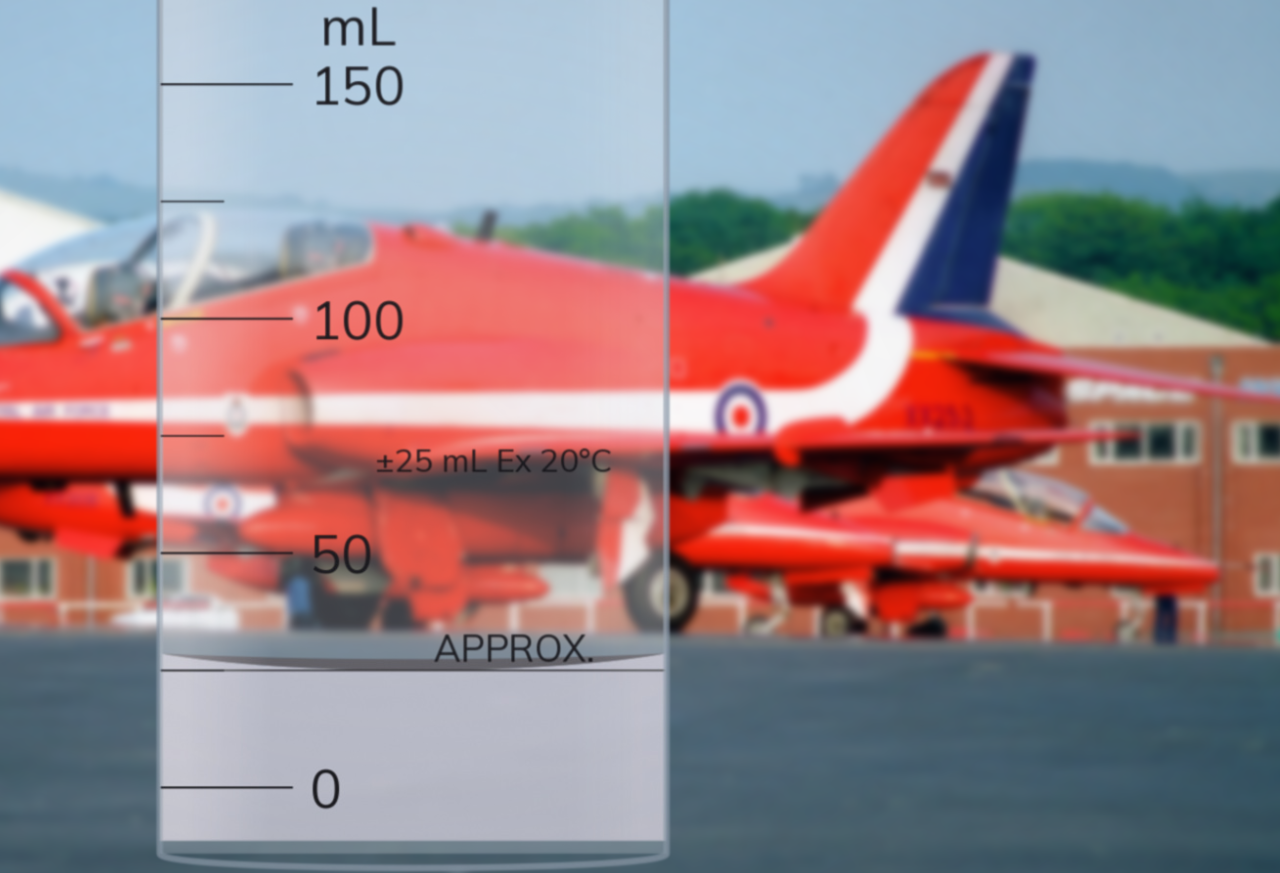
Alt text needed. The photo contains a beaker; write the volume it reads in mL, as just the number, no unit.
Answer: 25
